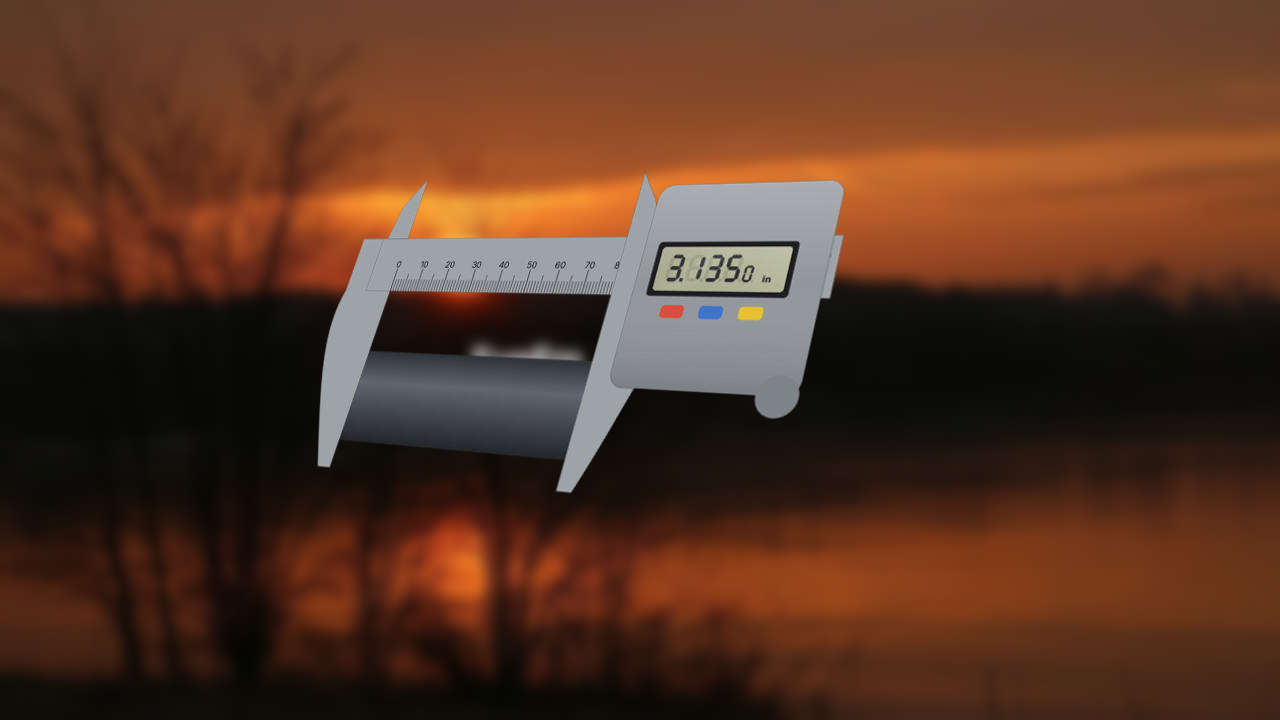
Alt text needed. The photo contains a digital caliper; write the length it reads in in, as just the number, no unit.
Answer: 3.1350
